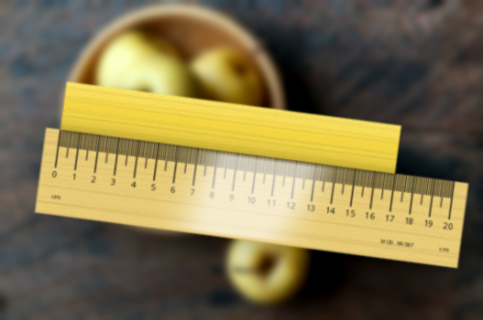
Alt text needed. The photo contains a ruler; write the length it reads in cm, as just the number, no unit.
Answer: 17
